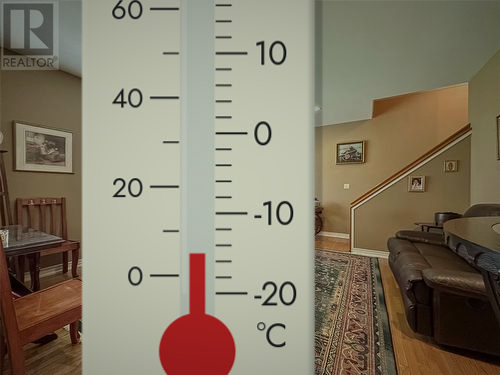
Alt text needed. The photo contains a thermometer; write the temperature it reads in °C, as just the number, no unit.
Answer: -15
